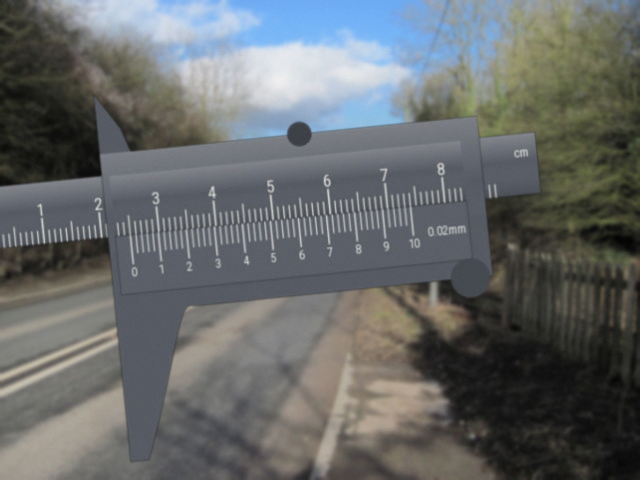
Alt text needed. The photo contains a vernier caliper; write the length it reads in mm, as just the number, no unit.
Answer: 25.0
